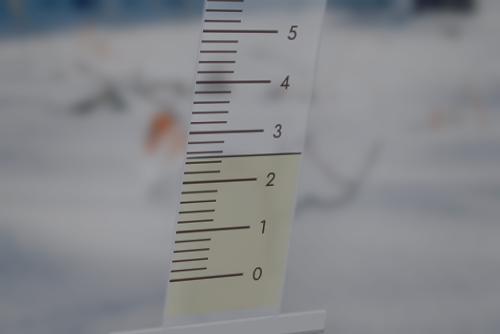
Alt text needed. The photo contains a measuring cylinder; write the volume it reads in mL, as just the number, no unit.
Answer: 2.5
